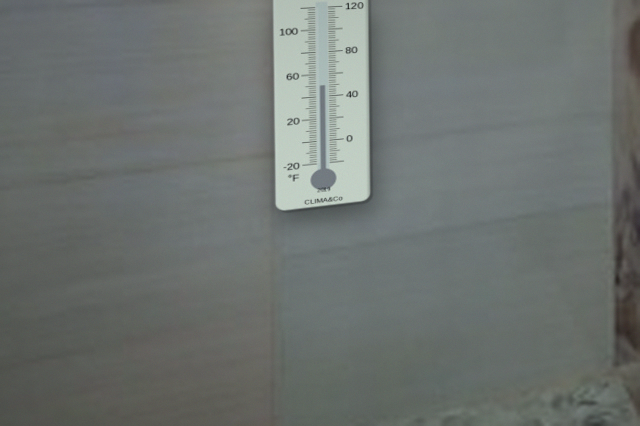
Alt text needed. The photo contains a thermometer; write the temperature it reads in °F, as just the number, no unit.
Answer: 50
